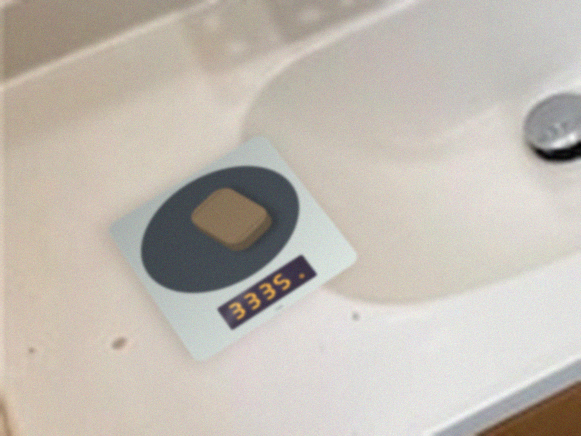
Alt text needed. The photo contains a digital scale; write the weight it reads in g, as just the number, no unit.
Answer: 3335
